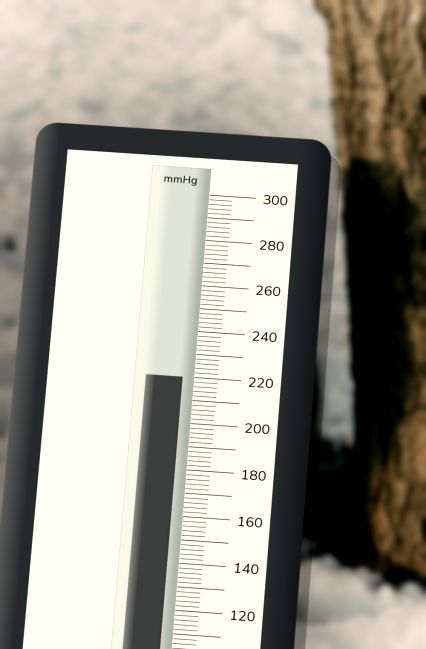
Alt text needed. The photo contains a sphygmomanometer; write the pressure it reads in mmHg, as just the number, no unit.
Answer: 220
